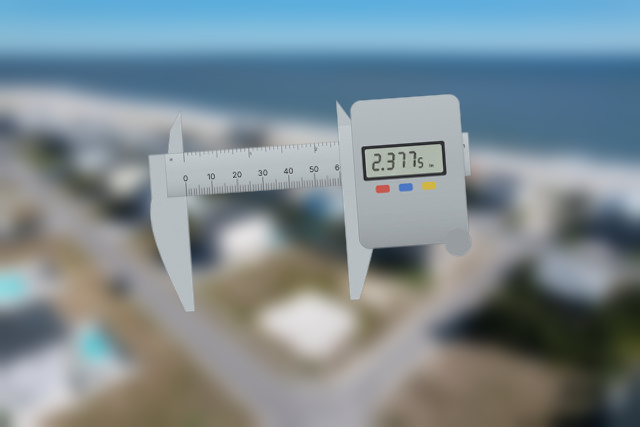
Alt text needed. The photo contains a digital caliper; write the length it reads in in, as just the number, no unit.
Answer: 2.3775
